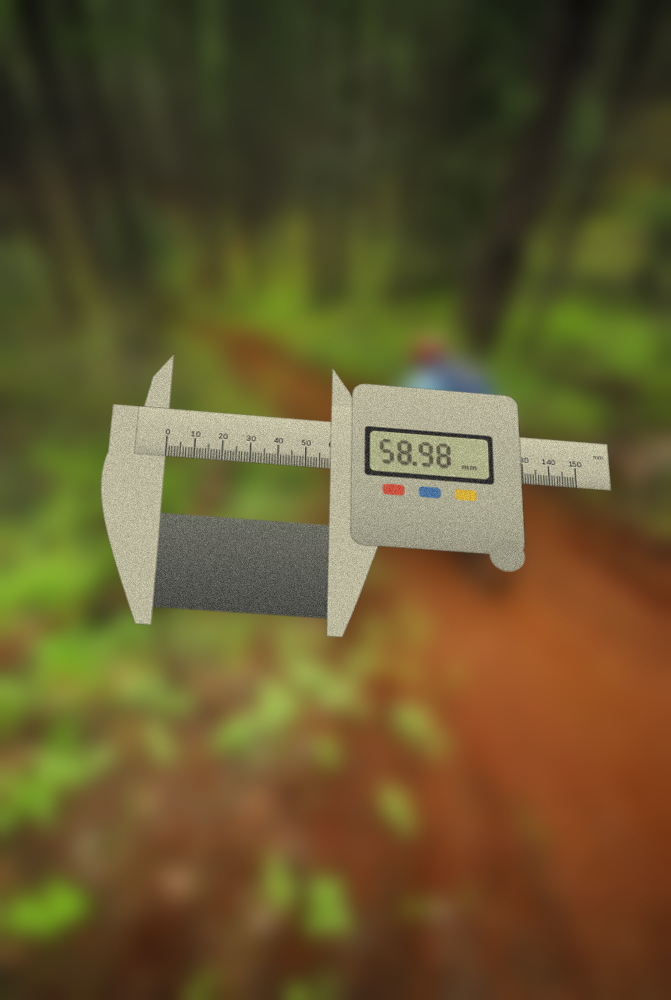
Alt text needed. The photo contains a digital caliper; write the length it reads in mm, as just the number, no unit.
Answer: 58.98
